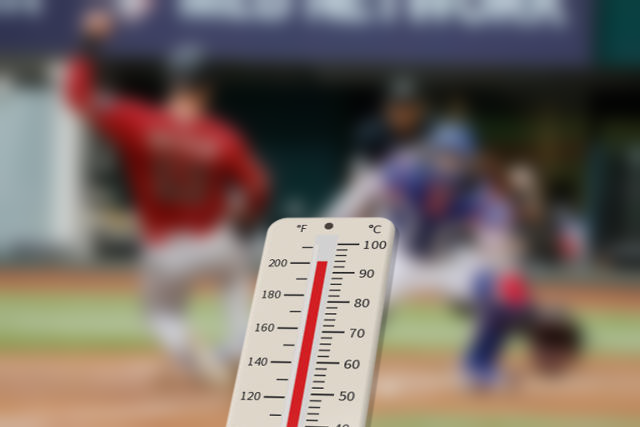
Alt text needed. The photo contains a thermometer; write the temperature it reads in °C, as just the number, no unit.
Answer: 94
